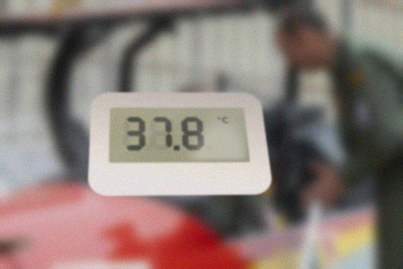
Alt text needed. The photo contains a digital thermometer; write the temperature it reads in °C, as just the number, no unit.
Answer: 37.8
